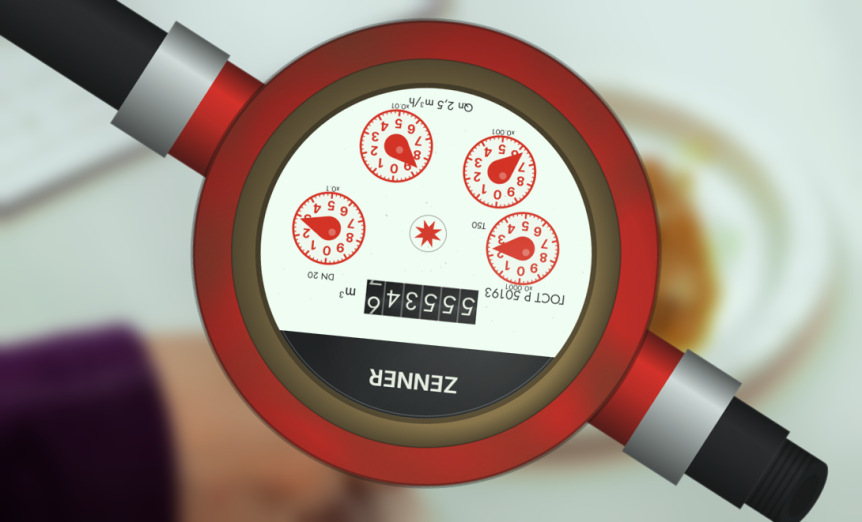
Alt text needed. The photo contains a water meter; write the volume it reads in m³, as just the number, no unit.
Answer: 555346.2862
